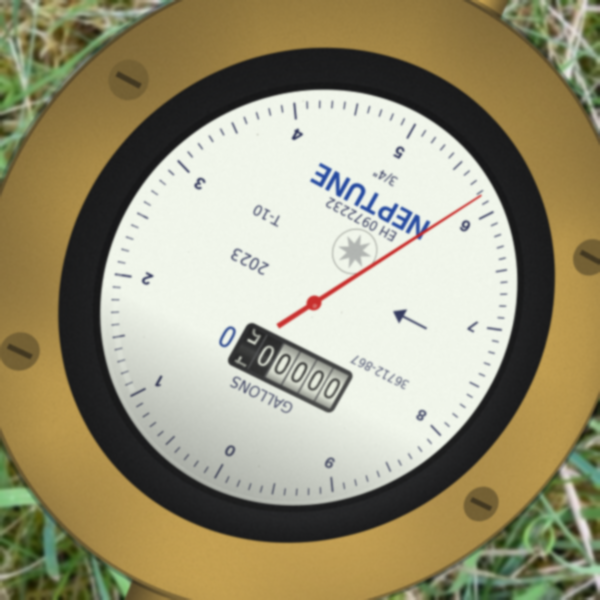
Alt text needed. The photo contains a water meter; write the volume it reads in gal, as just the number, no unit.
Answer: 45.8
